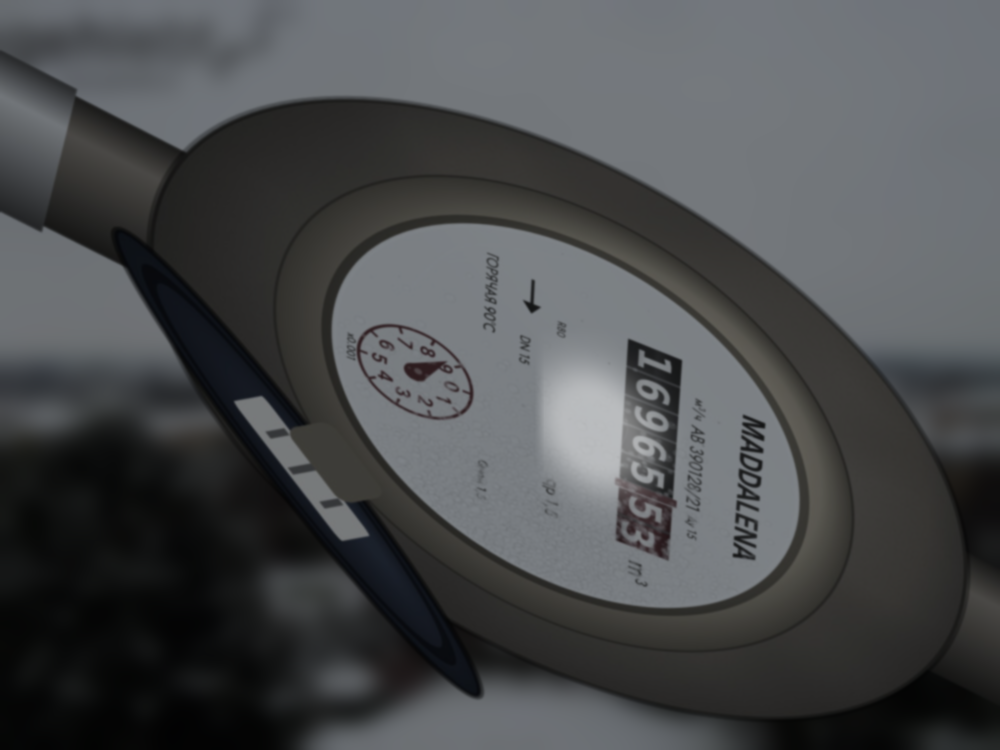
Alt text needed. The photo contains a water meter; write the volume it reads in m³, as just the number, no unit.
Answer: 16965.528
